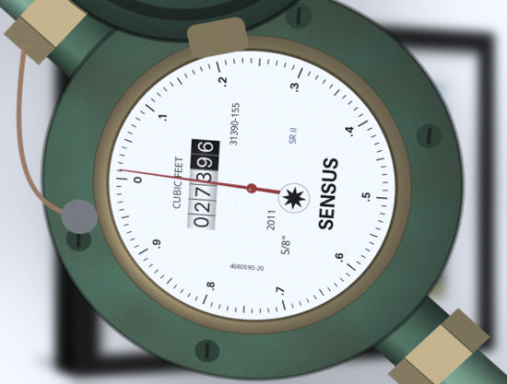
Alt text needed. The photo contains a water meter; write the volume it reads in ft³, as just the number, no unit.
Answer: 27396.01
